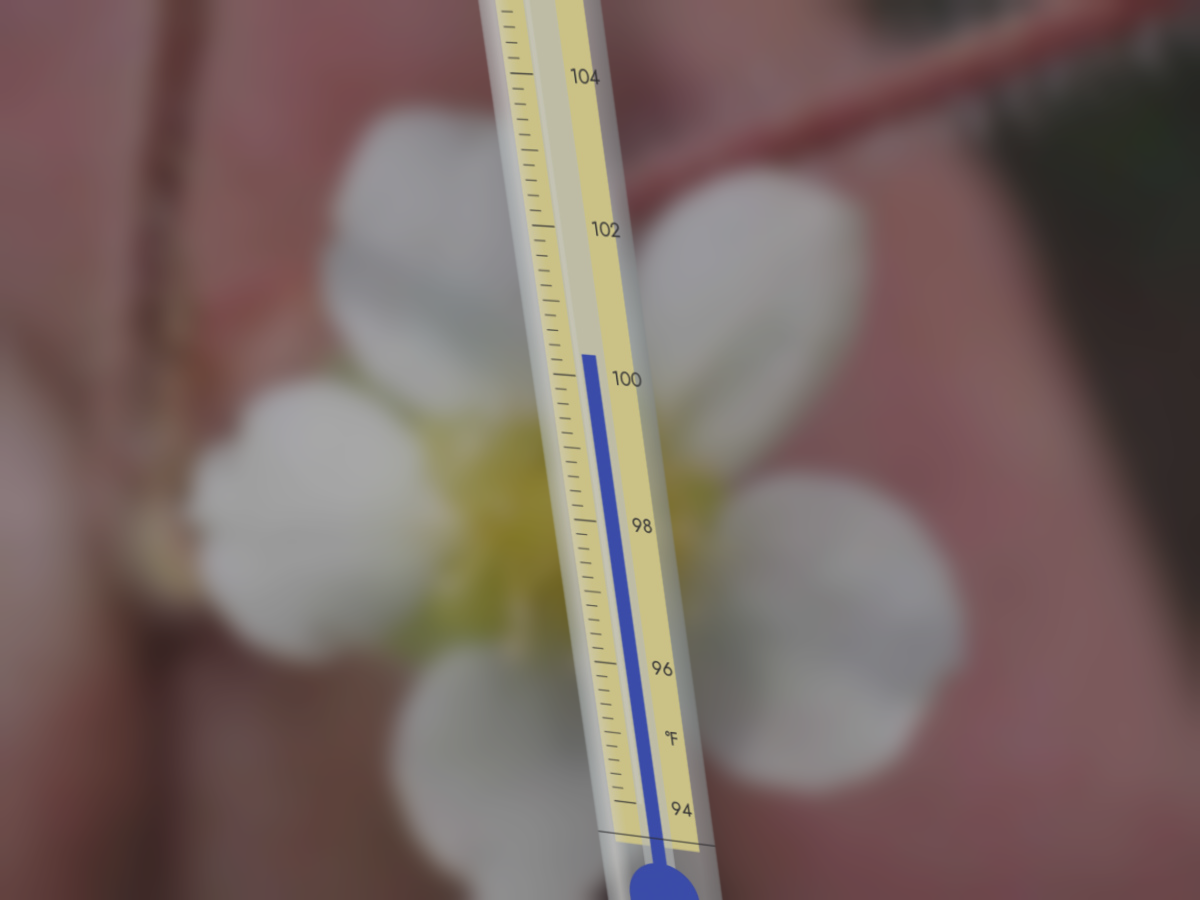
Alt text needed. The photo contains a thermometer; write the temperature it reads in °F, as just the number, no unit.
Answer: 100.3
